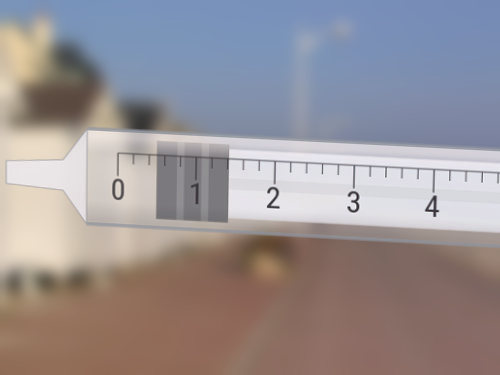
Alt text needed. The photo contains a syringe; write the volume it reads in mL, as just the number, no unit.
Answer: 0.5
